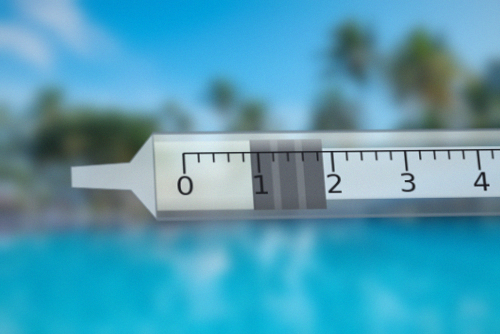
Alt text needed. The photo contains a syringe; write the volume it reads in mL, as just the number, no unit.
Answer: 0.9
